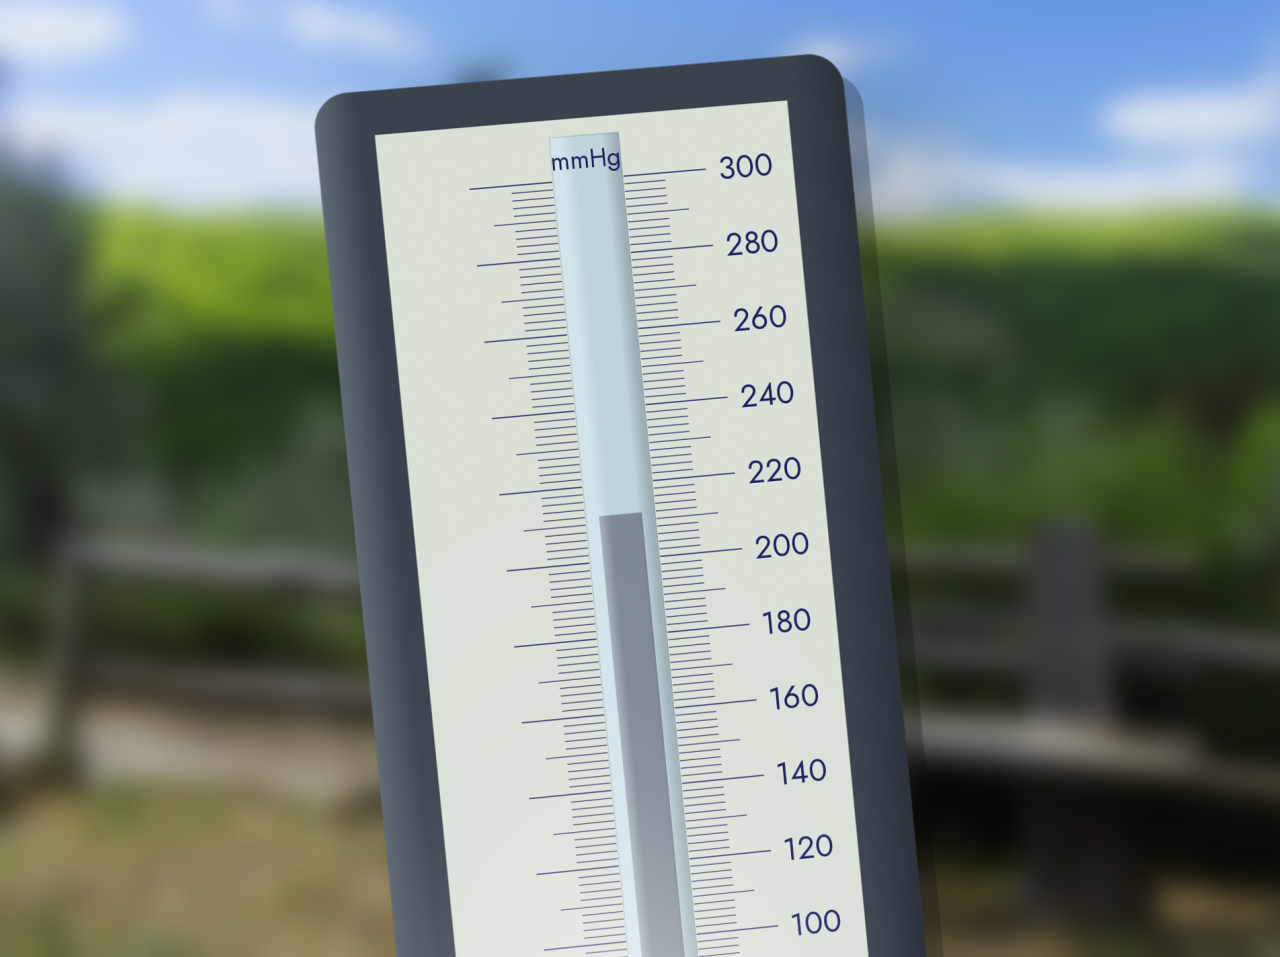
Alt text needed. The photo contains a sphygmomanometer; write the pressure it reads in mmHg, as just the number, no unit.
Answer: 212
